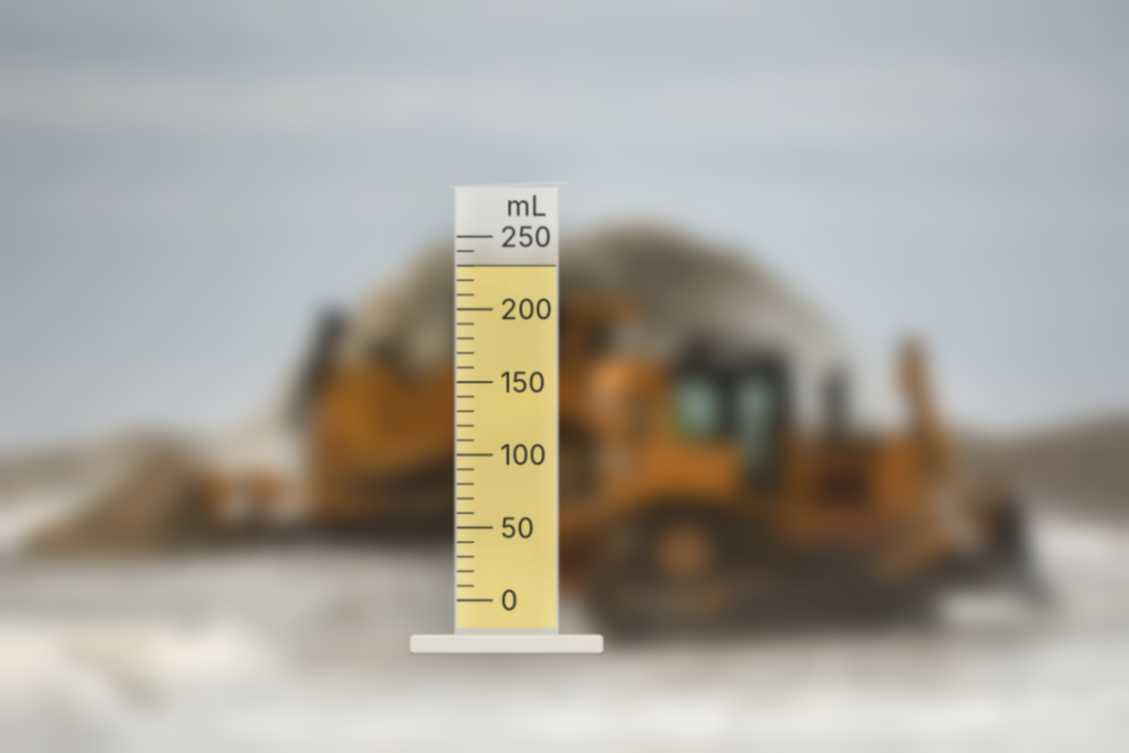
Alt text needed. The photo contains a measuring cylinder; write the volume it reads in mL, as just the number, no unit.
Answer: 230
